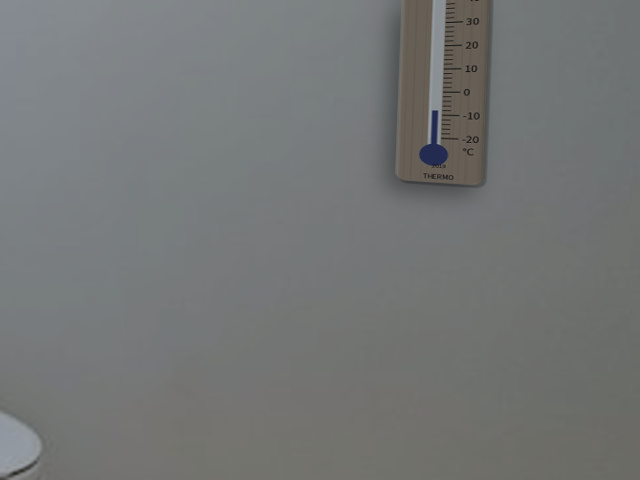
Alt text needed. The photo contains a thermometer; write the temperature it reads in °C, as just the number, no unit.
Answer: -8
